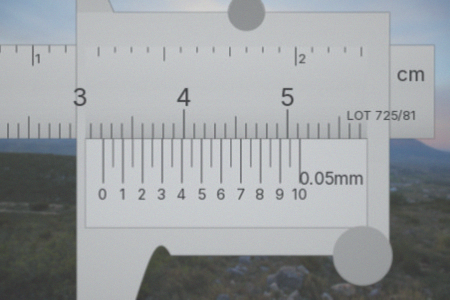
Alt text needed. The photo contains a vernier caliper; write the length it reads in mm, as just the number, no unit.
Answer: 32.2
